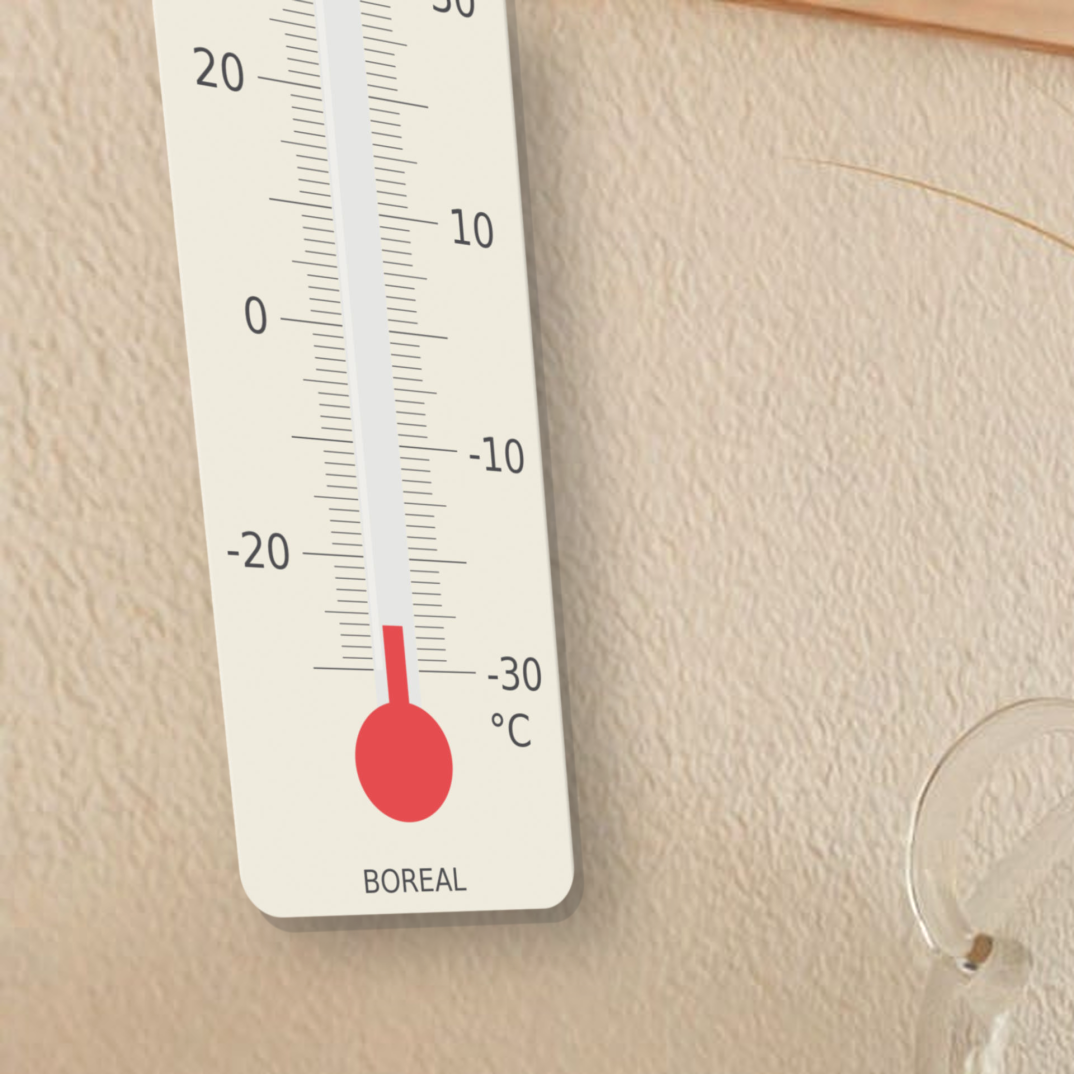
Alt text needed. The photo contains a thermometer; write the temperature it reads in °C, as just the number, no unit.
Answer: -26
